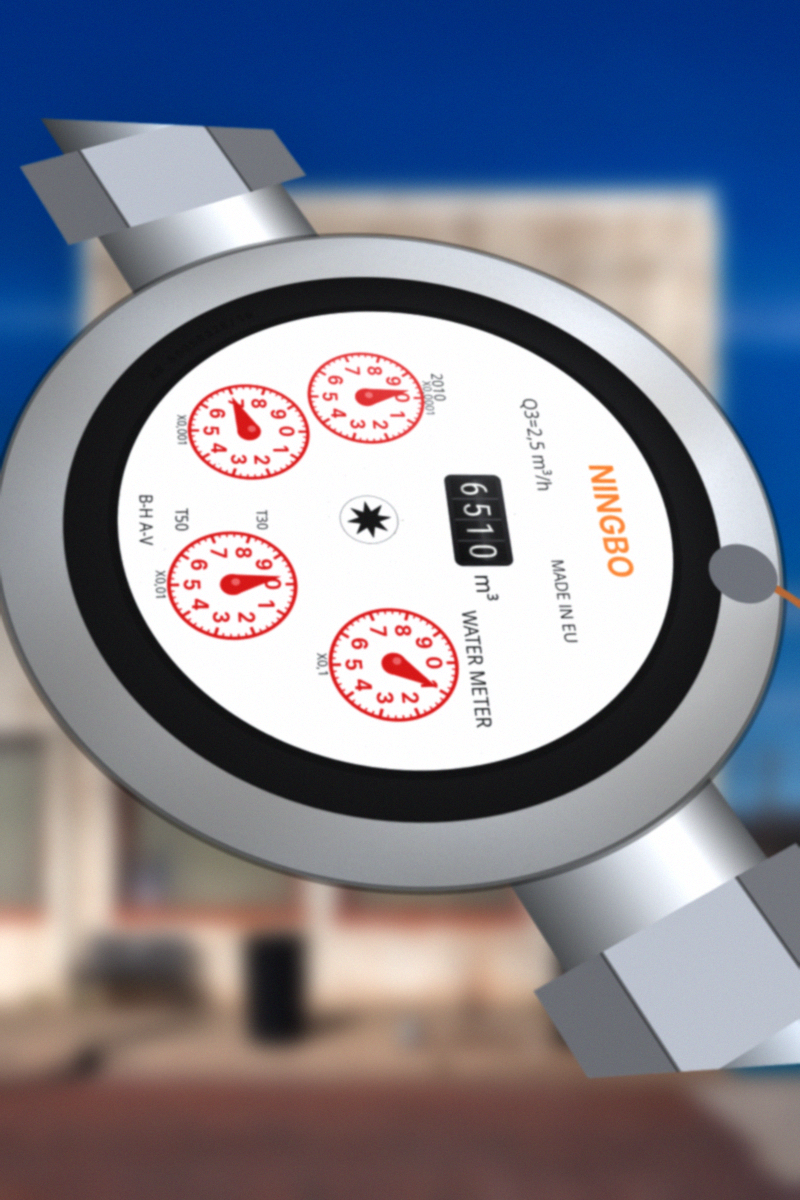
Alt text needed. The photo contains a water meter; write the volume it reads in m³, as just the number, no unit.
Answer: 6510.0969
